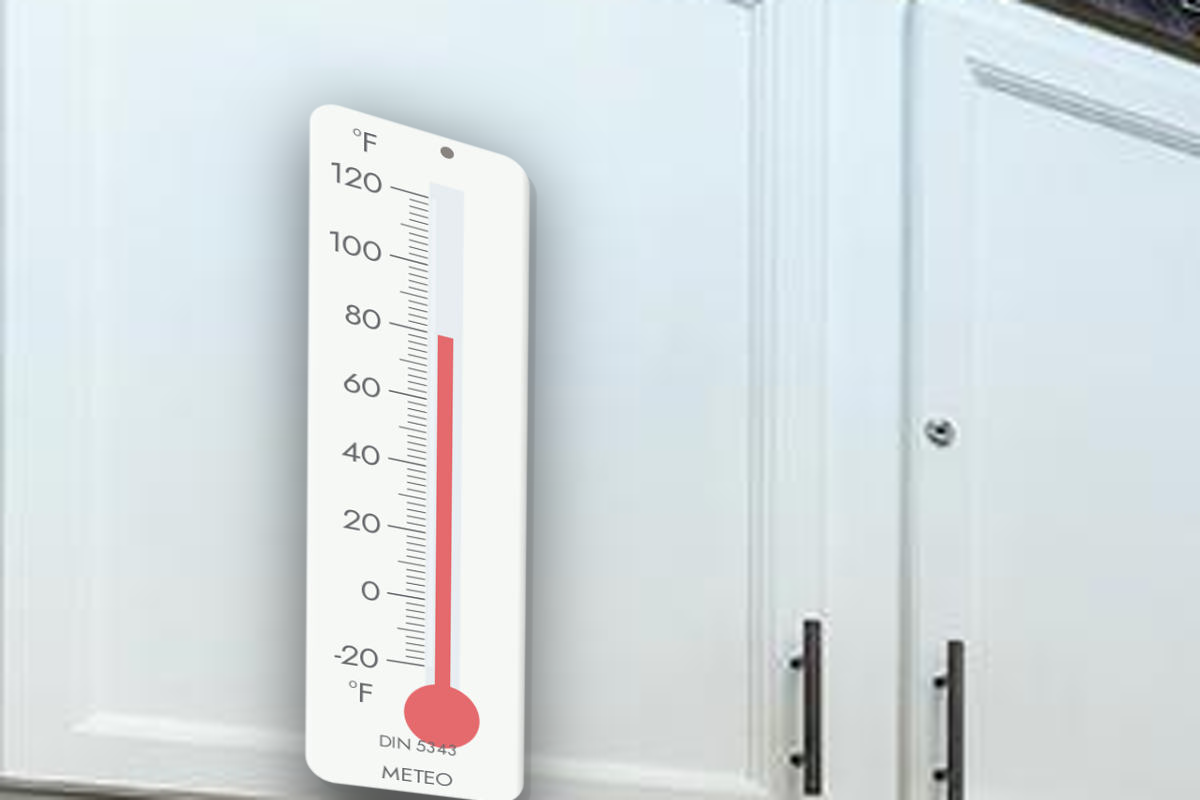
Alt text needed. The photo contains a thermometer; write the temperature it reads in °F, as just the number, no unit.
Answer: 80
